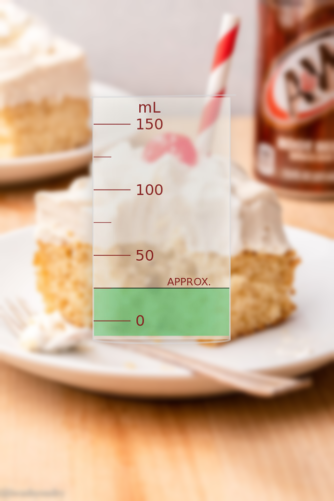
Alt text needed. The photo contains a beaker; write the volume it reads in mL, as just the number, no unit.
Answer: 25
